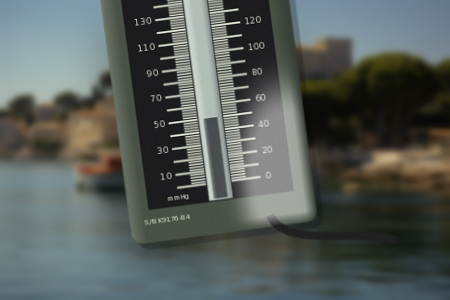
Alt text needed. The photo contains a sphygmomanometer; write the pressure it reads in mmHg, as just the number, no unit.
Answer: 50
